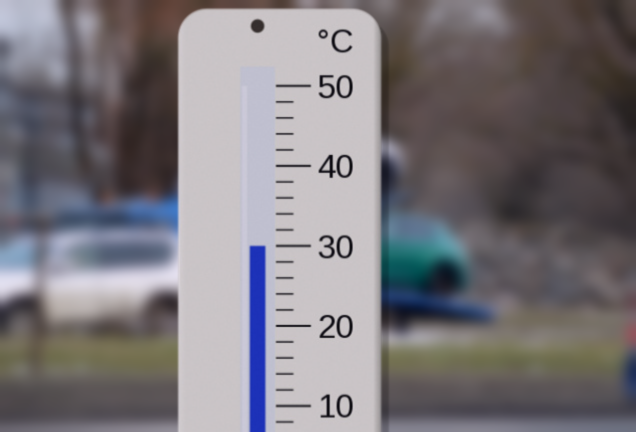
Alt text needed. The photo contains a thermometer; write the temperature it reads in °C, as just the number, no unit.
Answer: 30
